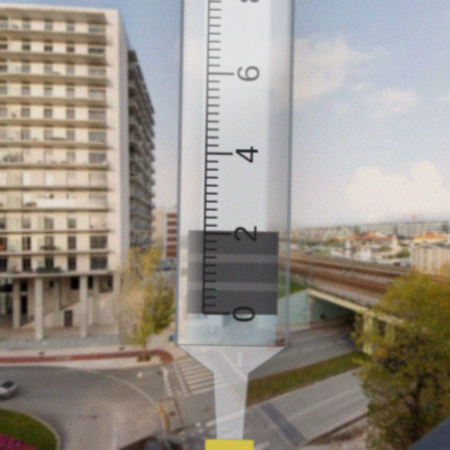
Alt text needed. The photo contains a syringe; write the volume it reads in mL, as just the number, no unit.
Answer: 0
